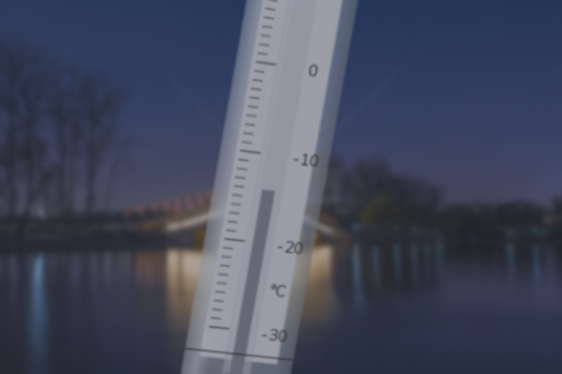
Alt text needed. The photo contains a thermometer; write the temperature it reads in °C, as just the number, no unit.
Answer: -14
